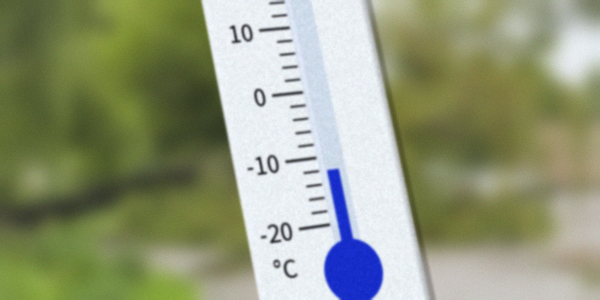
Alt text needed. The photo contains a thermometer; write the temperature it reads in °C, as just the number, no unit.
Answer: -12
